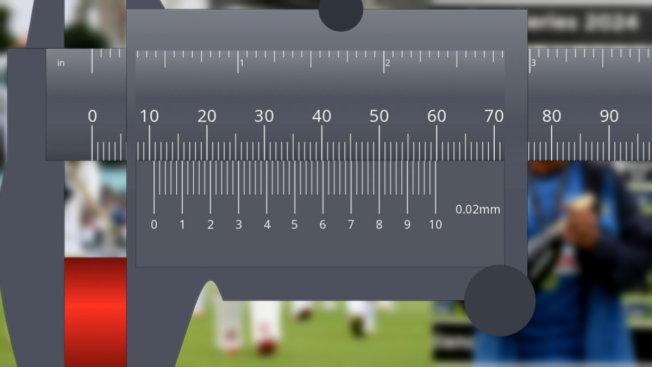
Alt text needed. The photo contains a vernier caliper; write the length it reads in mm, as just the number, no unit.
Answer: 10.8
